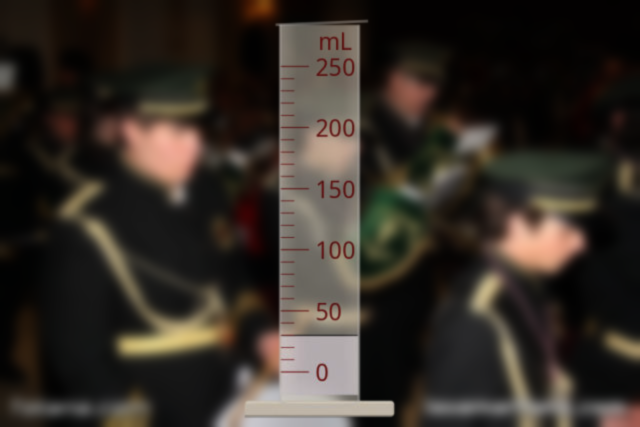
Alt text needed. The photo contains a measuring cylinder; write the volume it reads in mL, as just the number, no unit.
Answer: 30
